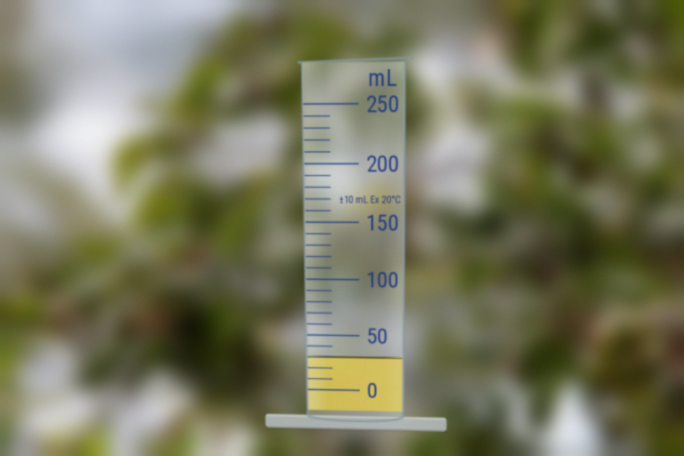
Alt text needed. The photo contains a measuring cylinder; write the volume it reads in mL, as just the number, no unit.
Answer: 30
